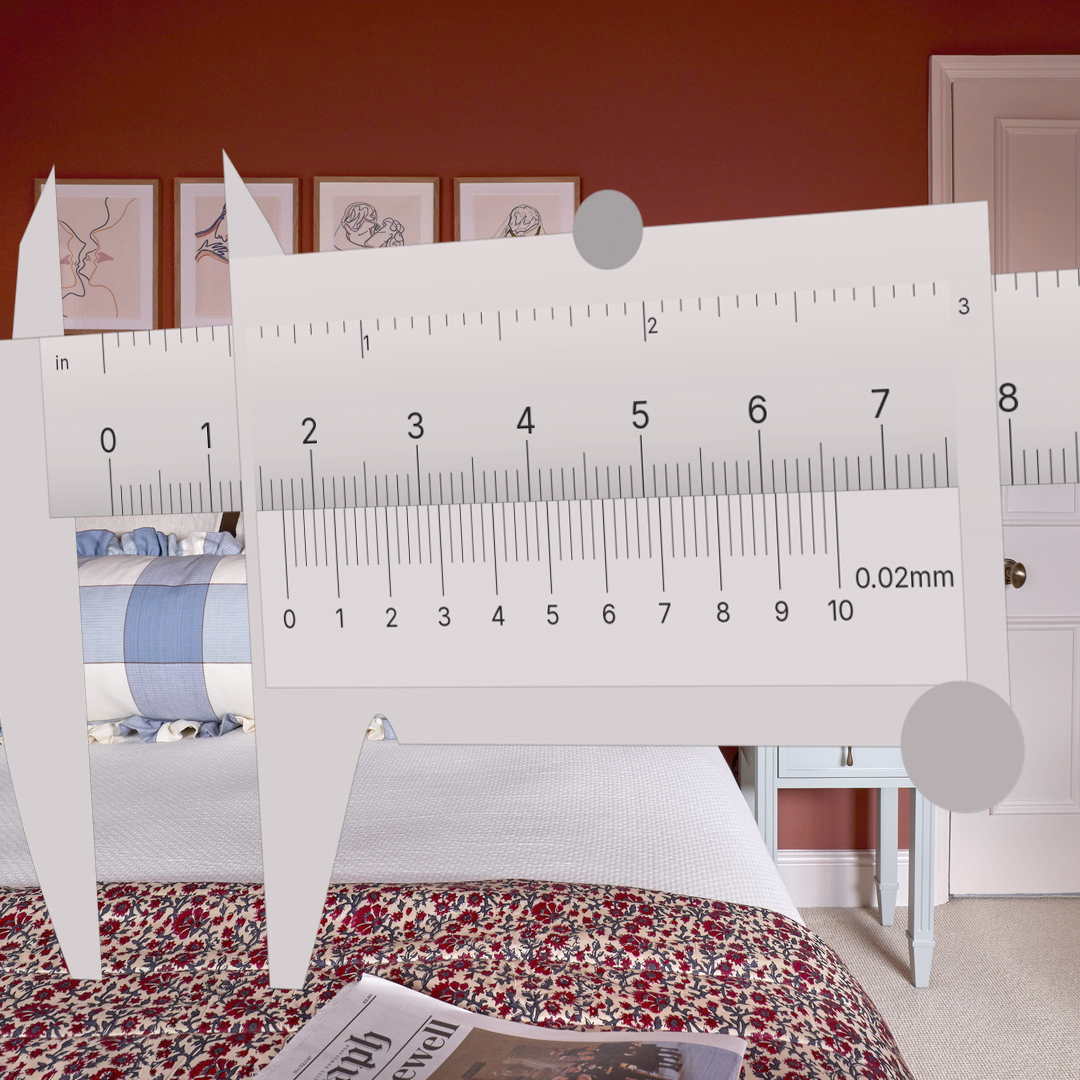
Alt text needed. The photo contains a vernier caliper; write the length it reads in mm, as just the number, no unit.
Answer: 17.0
